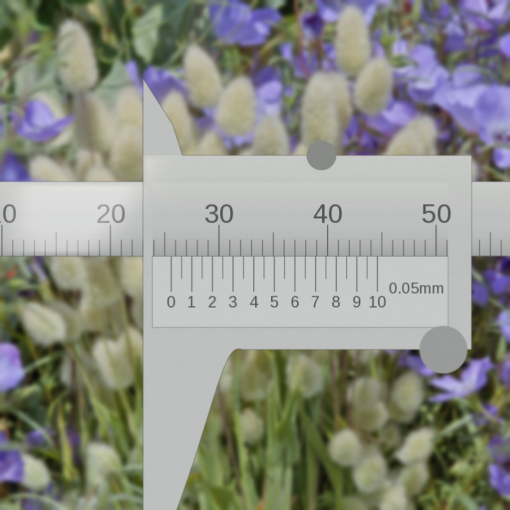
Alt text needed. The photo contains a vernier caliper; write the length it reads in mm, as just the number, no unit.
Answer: 25.6
